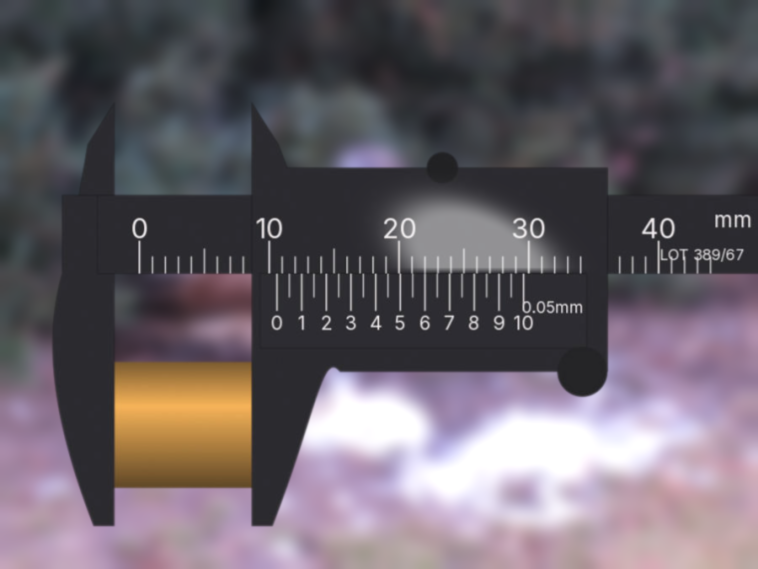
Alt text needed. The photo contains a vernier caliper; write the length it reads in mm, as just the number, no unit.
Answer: 10.6
